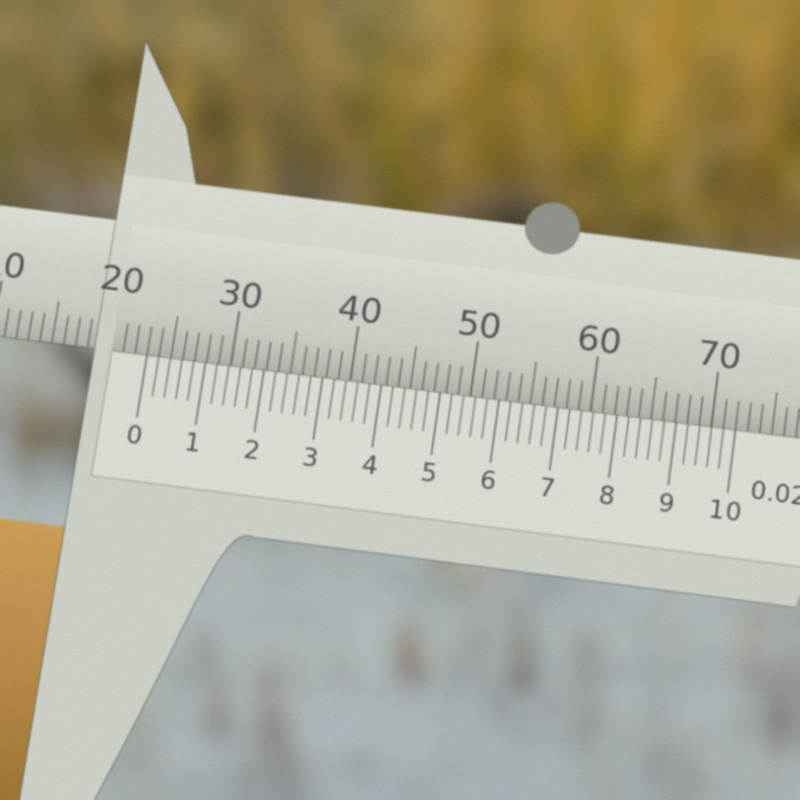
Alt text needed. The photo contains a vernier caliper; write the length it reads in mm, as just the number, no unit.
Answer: 23.0
